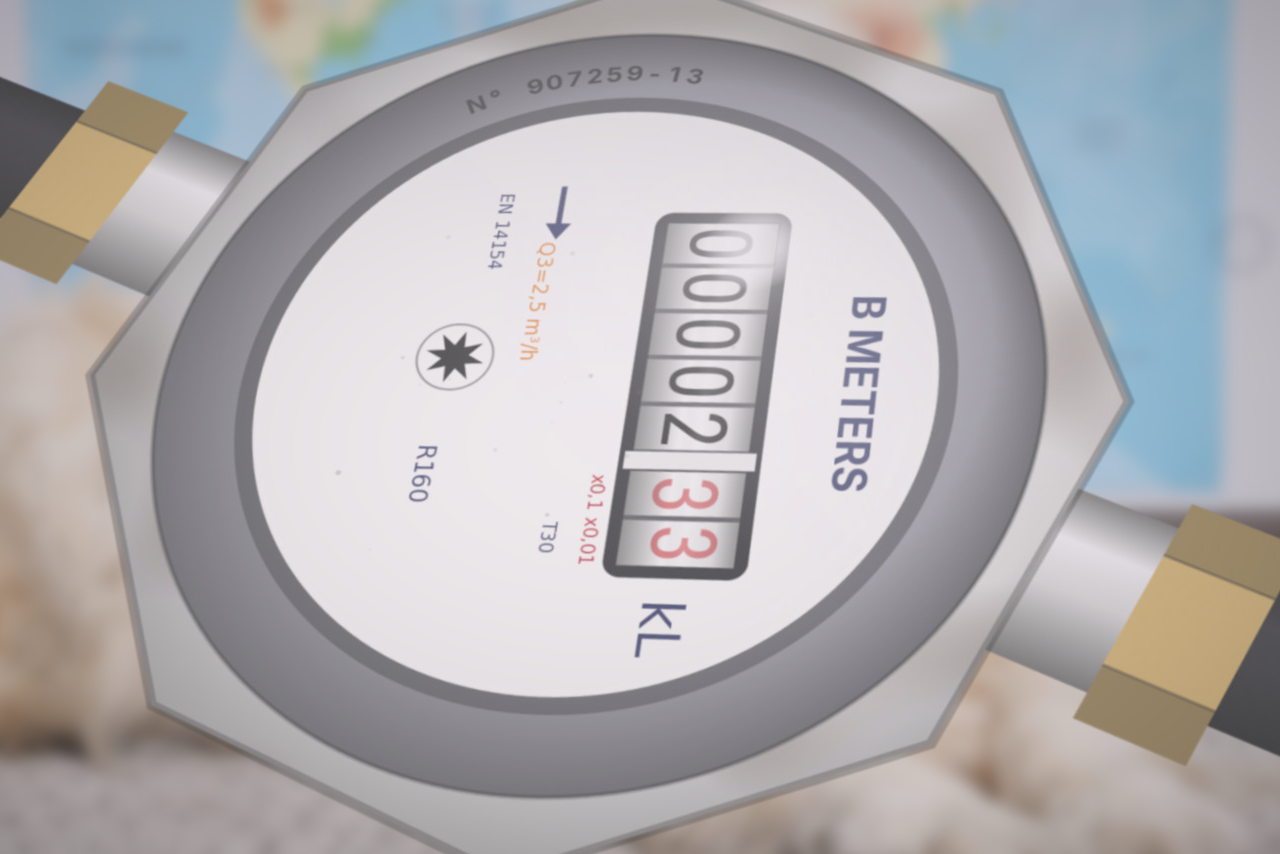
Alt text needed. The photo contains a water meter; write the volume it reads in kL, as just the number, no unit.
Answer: 2.33
